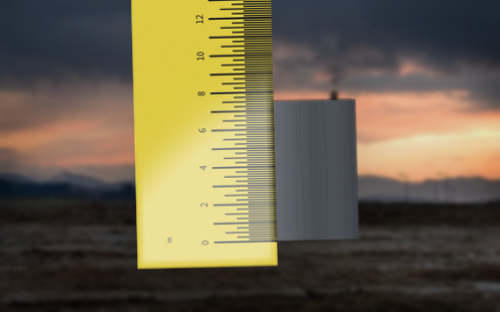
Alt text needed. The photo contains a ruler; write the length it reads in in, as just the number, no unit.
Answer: 7.5
